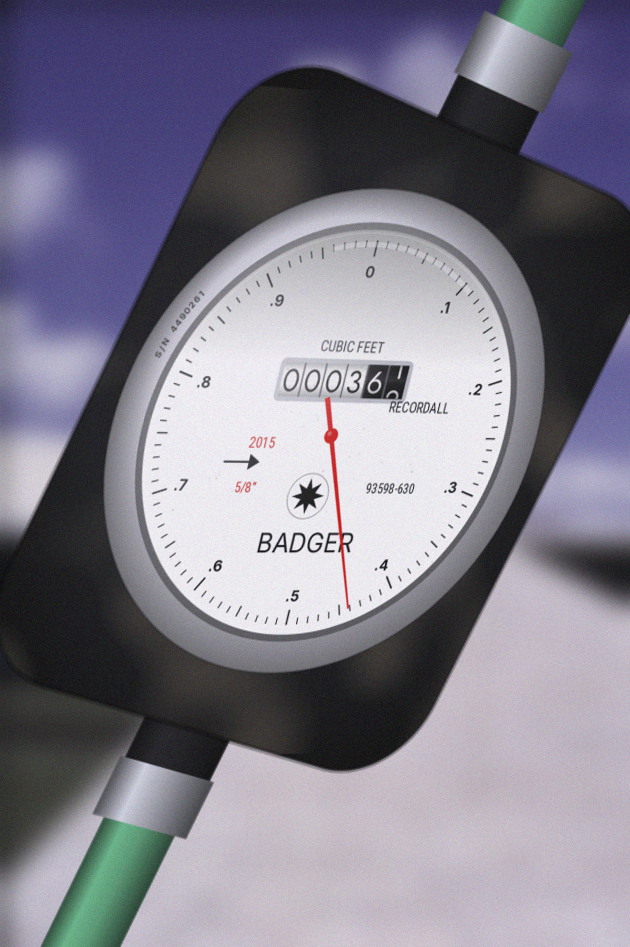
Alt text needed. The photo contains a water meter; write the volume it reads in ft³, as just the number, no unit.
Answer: 361.44
